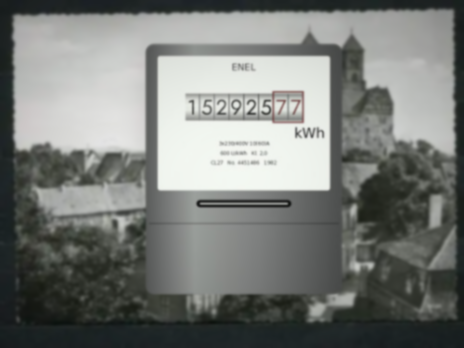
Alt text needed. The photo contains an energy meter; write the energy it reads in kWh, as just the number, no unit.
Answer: 152925.77
